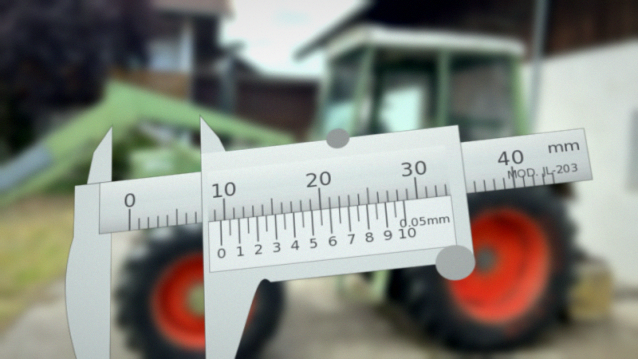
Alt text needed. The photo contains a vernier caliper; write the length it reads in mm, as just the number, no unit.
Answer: 9.6
